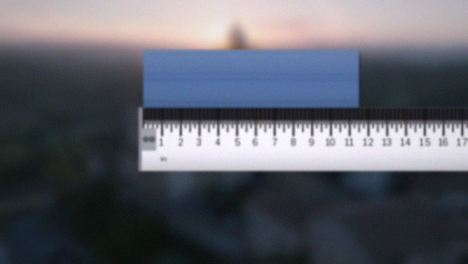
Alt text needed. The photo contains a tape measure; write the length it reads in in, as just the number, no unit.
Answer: 11.5
